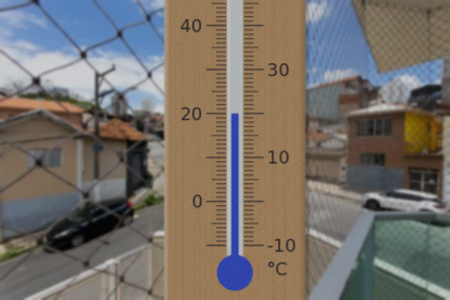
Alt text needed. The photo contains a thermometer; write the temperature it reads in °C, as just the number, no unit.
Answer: 20
